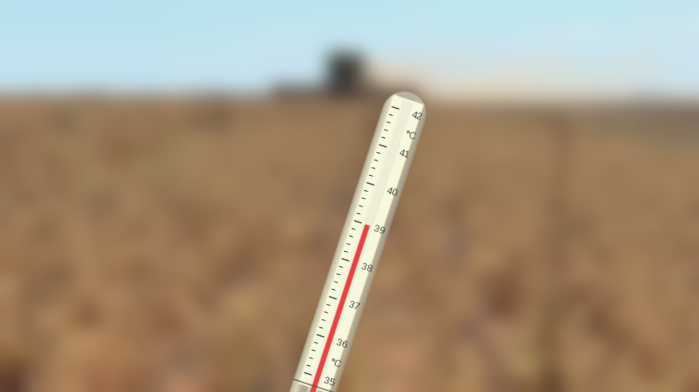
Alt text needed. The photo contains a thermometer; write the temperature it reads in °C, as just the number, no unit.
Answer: 39
